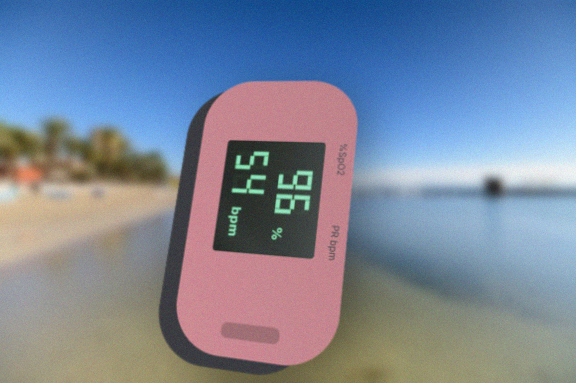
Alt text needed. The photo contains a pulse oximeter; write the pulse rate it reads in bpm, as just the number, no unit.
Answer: 54
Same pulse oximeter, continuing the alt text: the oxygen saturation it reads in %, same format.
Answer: 96
